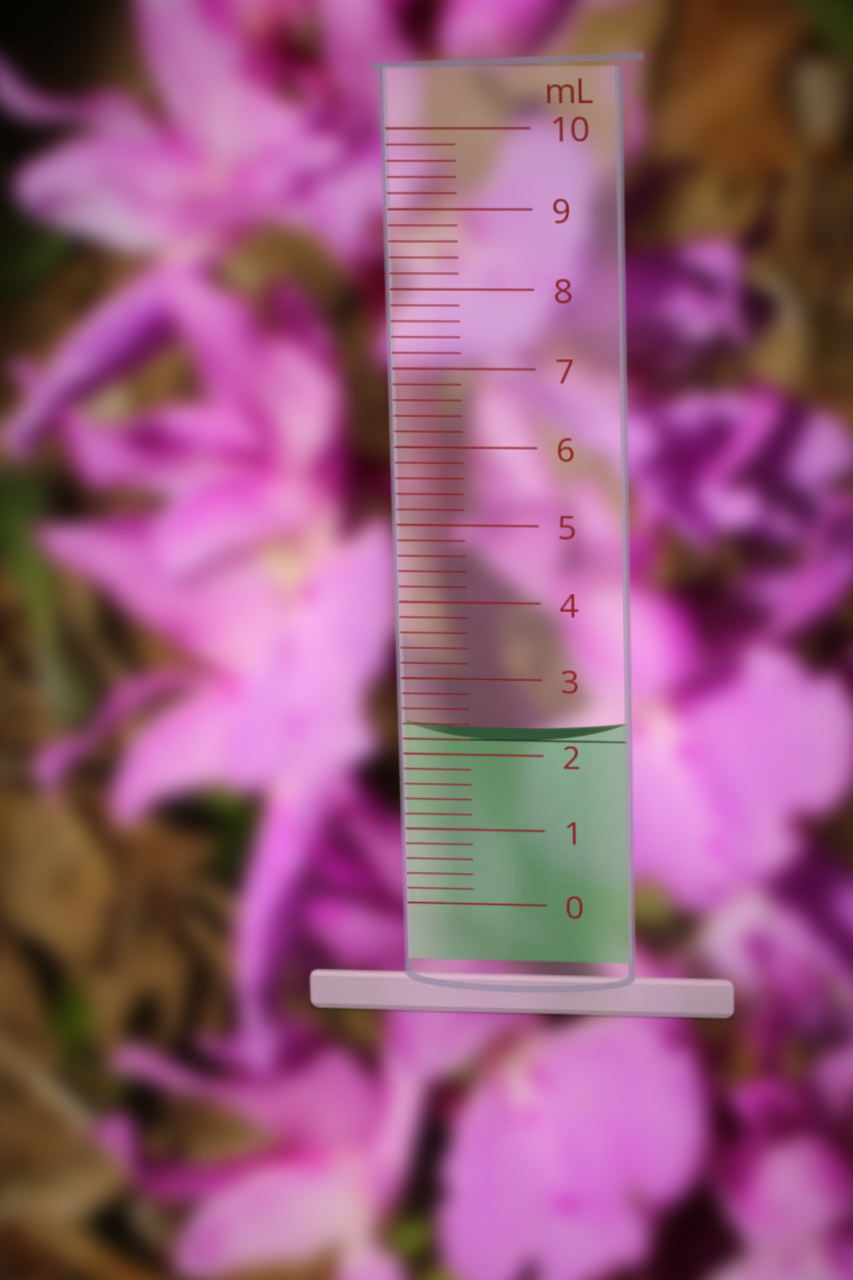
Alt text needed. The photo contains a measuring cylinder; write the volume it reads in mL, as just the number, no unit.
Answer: 2.2
